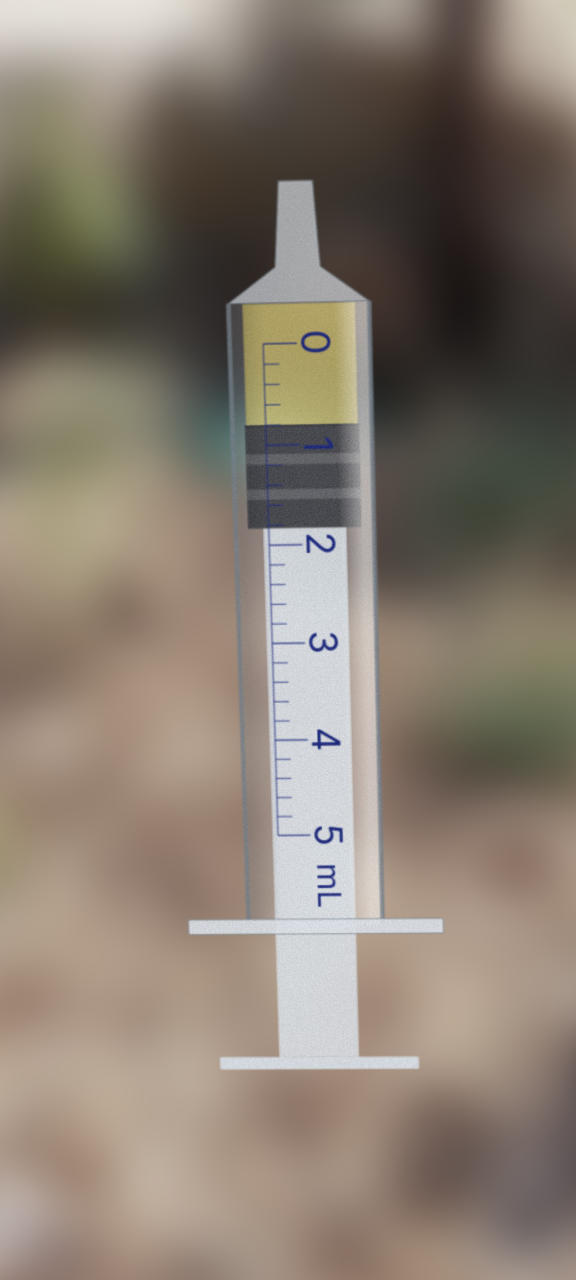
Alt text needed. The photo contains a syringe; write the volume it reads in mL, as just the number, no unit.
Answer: 0.8
